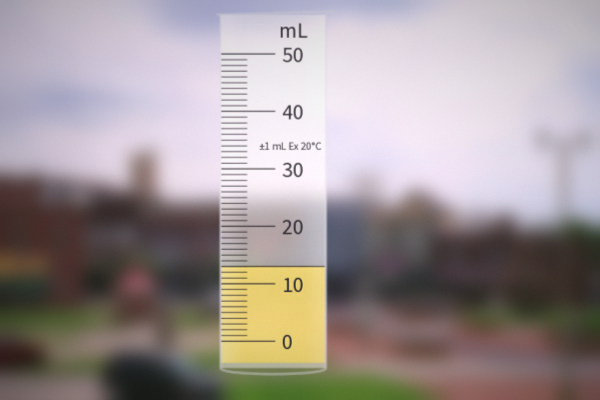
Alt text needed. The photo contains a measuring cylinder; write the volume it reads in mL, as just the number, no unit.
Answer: 13
